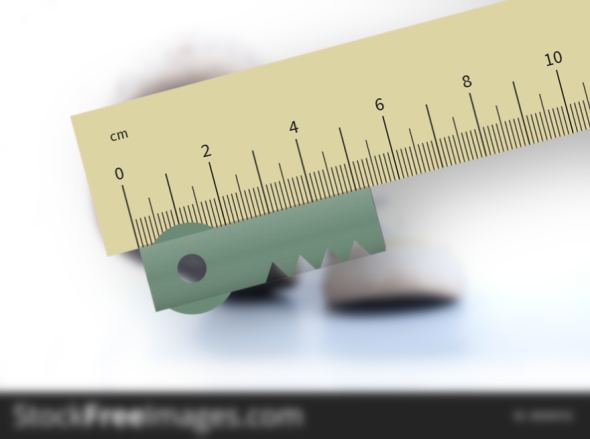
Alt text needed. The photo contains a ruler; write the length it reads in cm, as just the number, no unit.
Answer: 5.3
